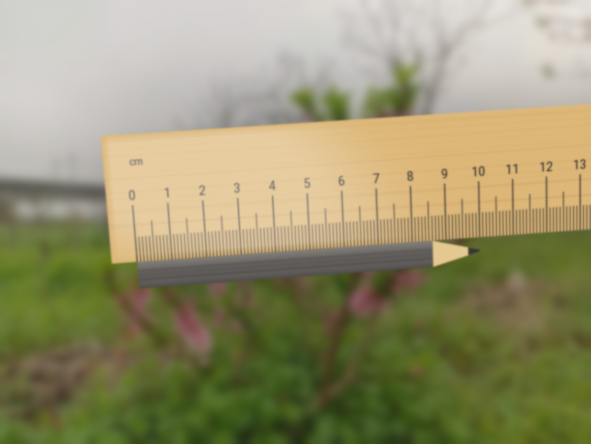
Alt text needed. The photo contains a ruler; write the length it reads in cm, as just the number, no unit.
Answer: 10
